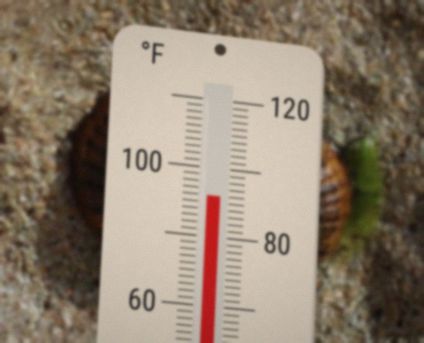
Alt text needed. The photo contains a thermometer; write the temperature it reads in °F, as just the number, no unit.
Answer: 92
